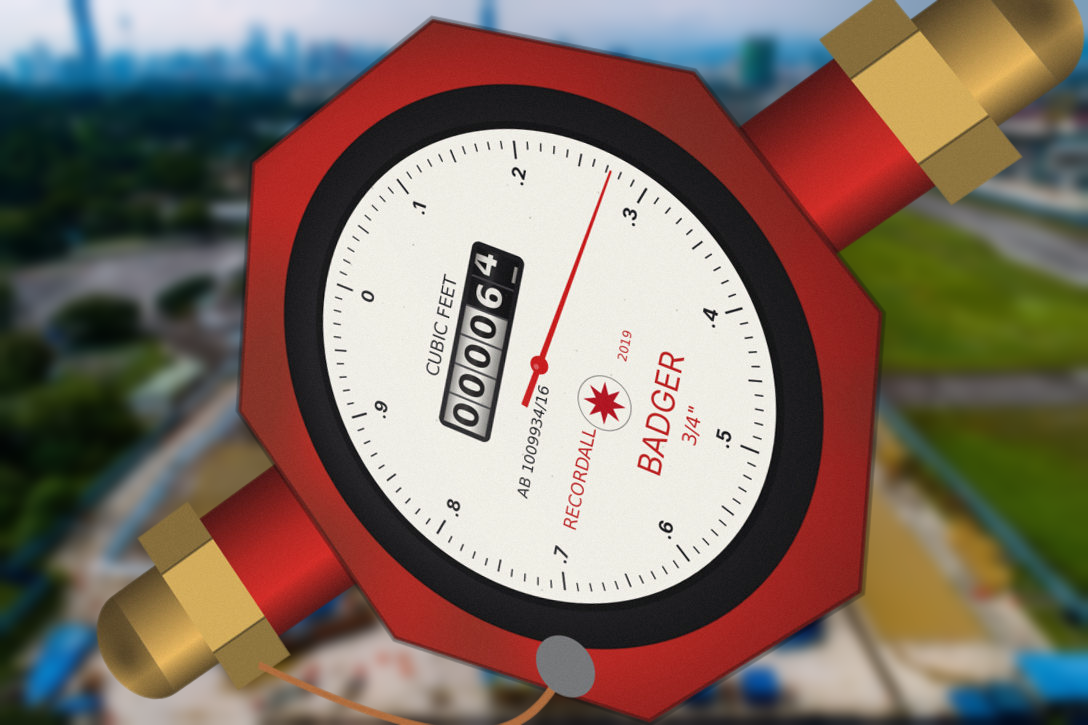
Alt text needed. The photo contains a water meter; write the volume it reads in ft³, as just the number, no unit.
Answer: 64.27
